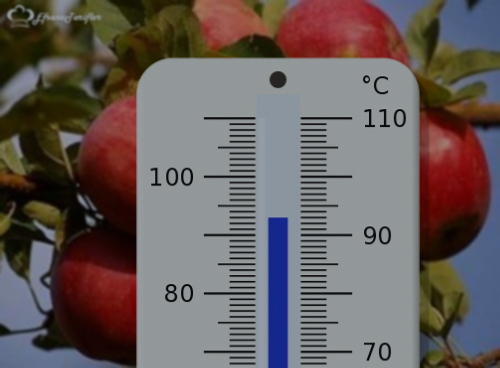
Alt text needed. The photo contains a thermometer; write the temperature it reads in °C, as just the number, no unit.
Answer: 93
